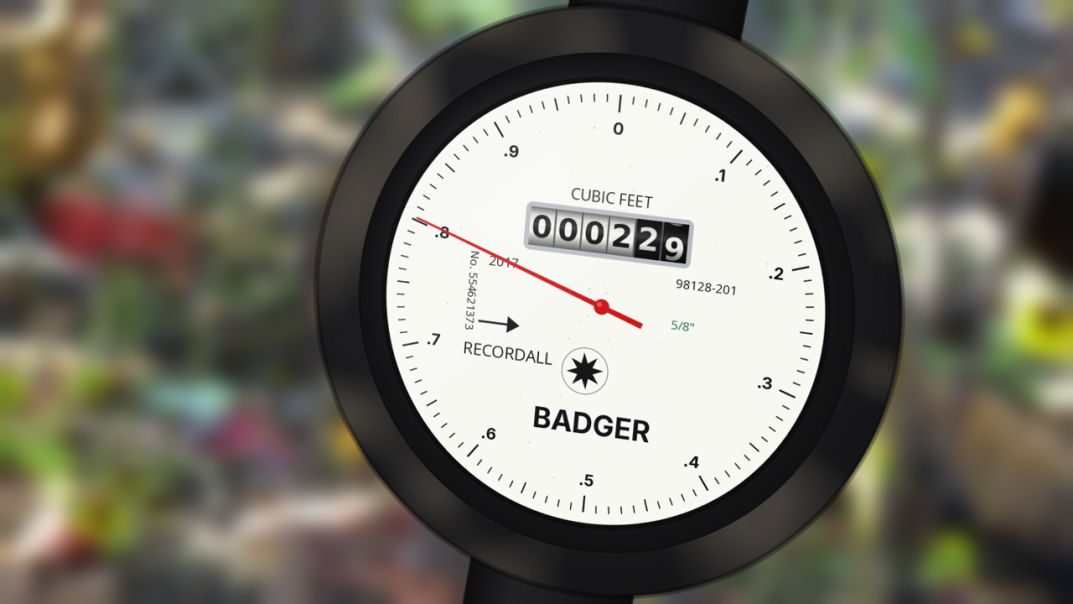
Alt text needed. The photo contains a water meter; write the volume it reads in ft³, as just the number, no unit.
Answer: 228.80
